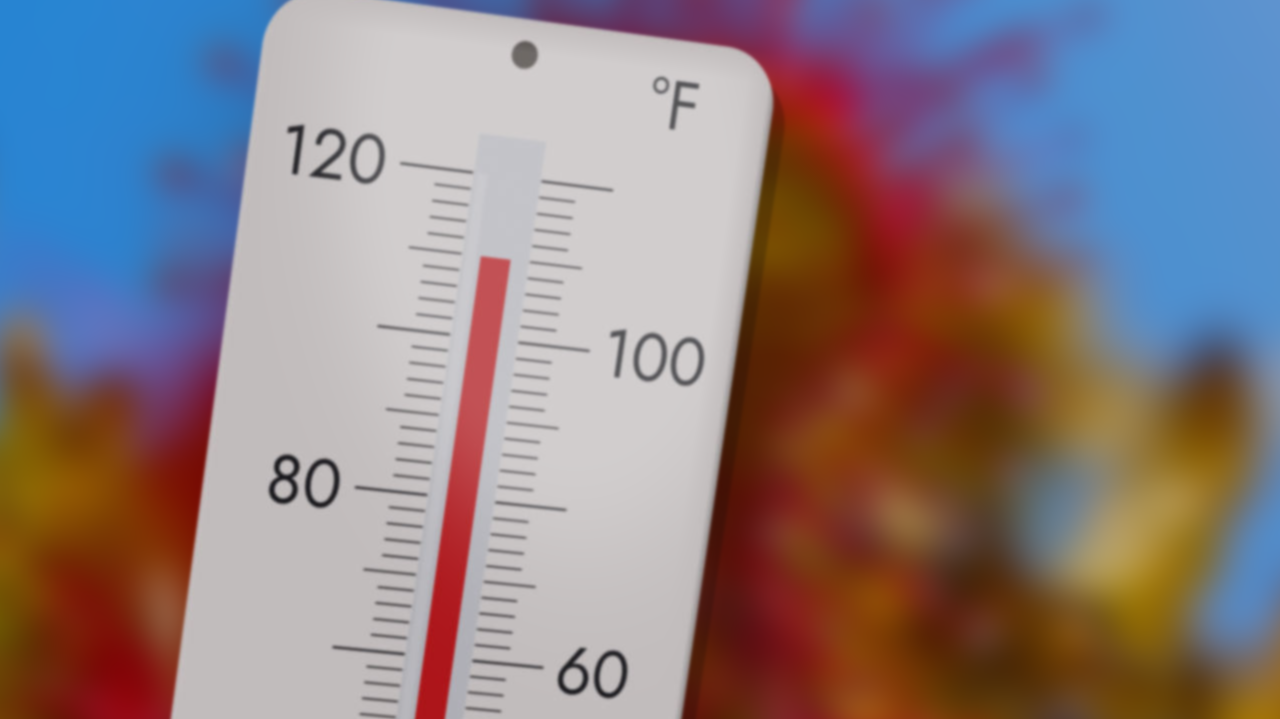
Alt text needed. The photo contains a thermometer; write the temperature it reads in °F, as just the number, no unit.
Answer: 110
